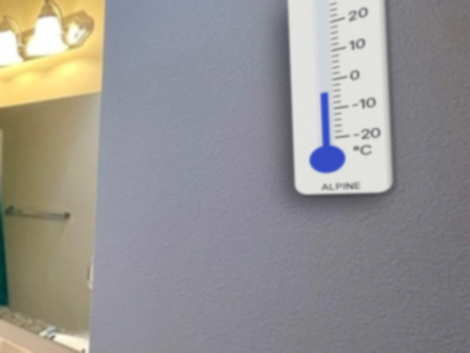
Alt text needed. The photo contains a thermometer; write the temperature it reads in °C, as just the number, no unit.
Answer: -4
